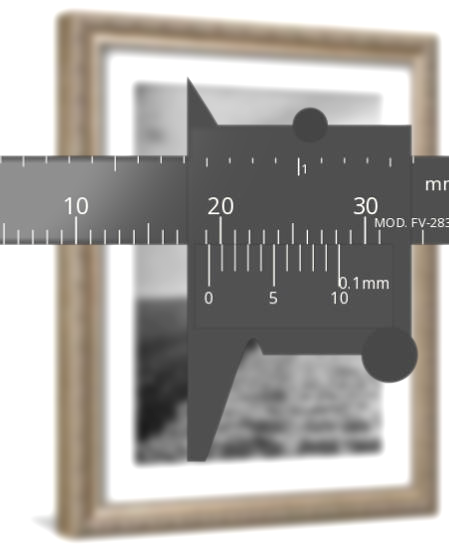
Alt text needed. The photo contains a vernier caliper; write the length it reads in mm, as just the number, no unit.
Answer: 19.2
